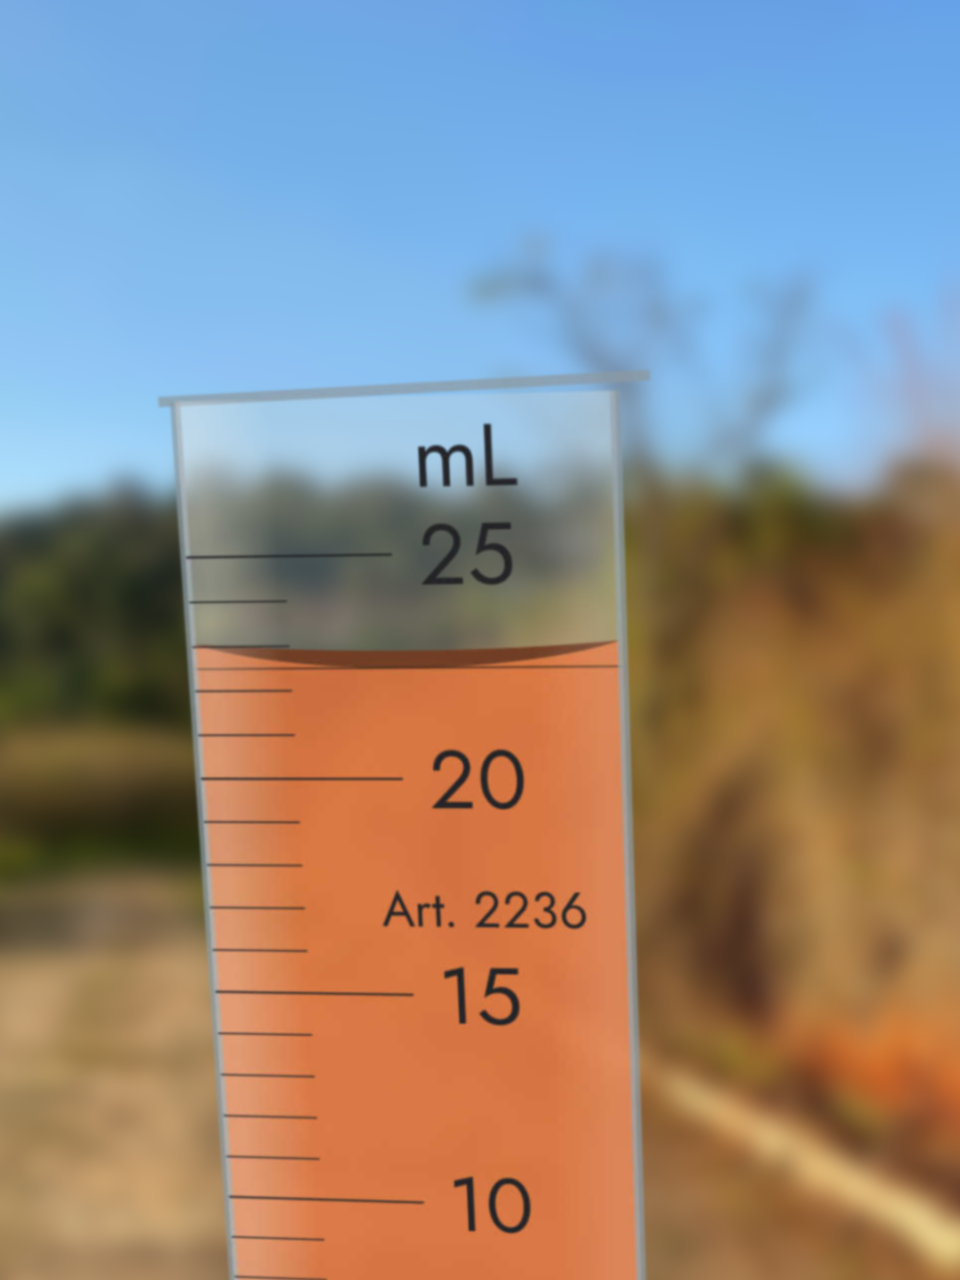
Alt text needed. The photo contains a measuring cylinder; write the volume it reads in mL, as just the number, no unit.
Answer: 22.5
